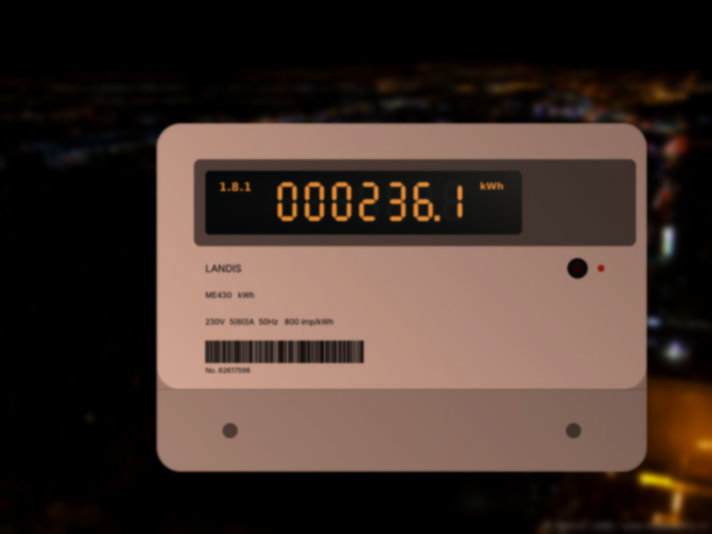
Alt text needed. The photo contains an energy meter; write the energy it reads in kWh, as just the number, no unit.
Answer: 236.1
